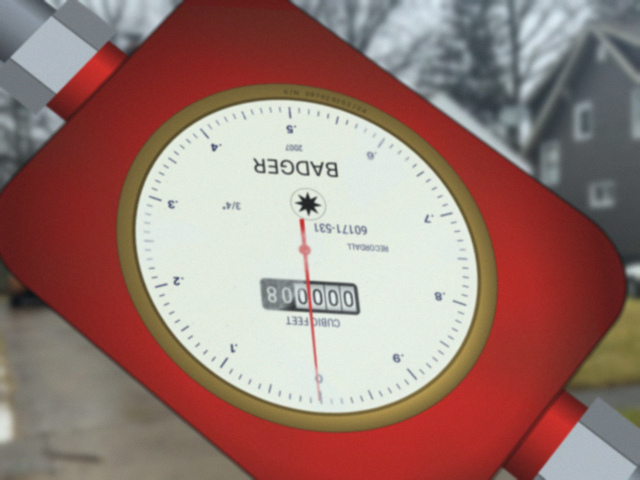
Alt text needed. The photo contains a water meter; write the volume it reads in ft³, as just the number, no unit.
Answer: 8.00
